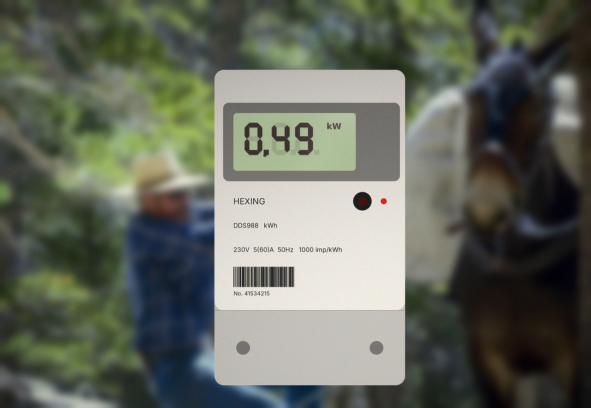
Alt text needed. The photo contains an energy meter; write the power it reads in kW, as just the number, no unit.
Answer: 0.49
